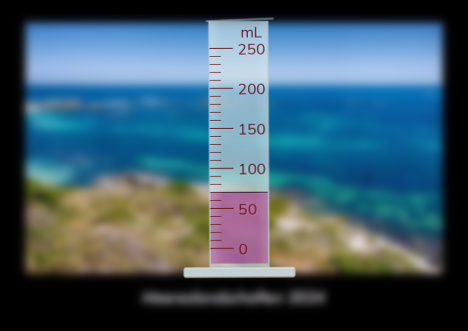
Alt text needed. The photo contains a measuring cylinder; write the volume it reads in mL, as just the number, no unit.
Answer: 70
